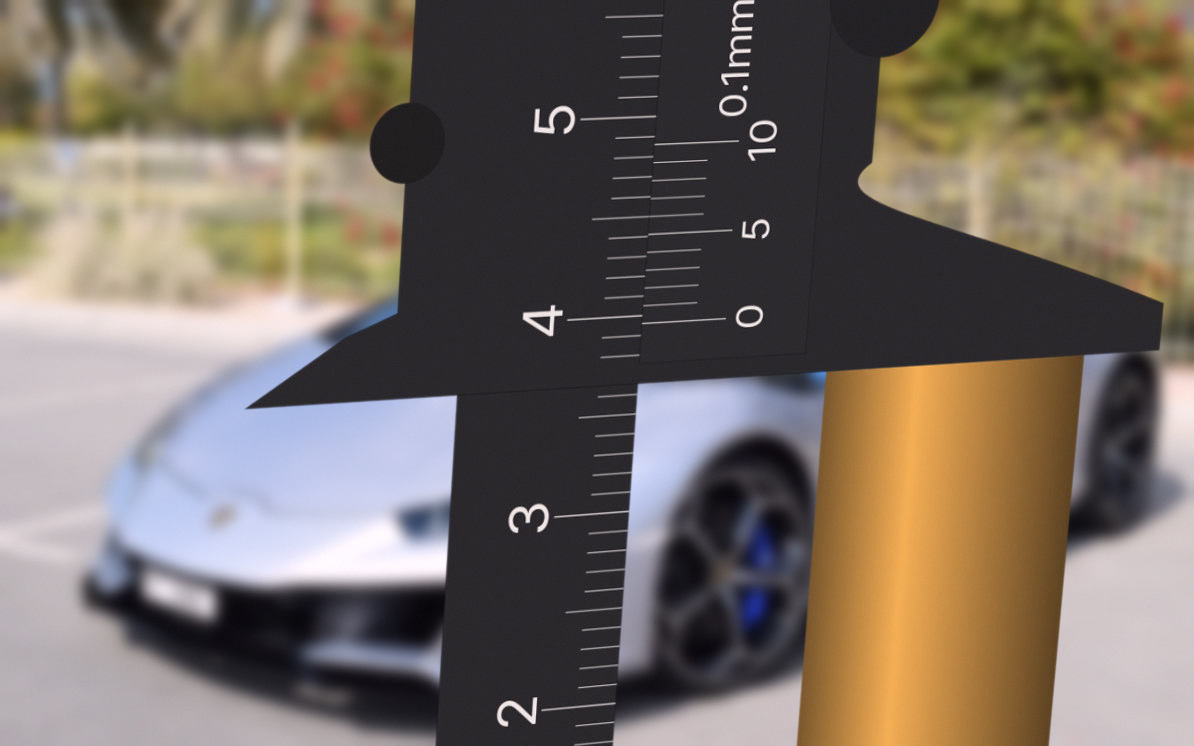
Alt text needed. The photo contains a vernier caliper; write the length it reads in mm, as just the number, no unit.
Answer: 39.6
